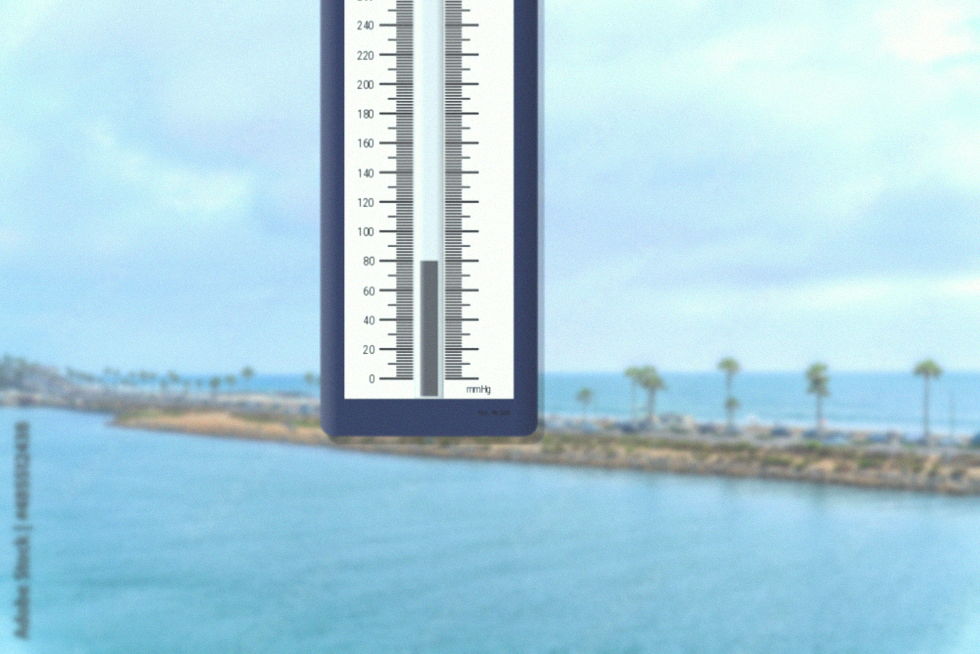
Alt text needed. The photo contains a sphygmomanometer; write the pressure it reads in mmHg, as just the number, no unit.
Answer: 80
